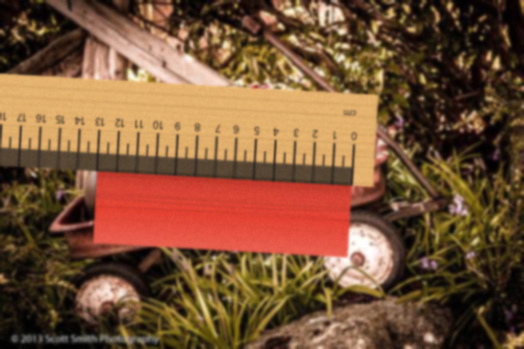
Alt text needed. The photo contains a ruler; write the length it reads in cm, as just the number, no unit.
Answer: 13
